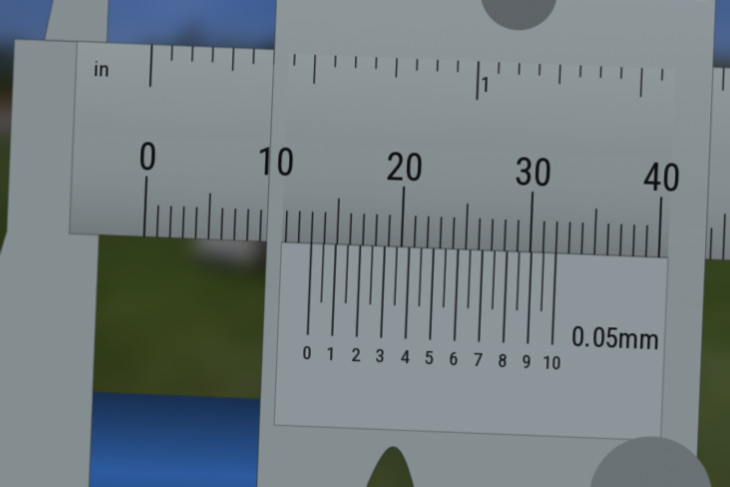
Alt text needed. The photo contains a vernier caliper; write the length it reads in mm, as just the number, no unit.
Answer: 13.0
